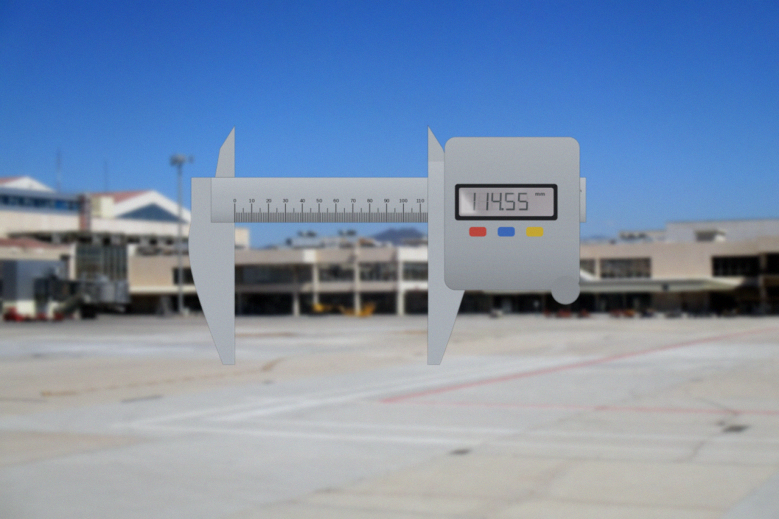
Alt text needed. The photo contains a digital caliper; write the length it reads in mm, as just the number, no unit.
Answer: 114.55
